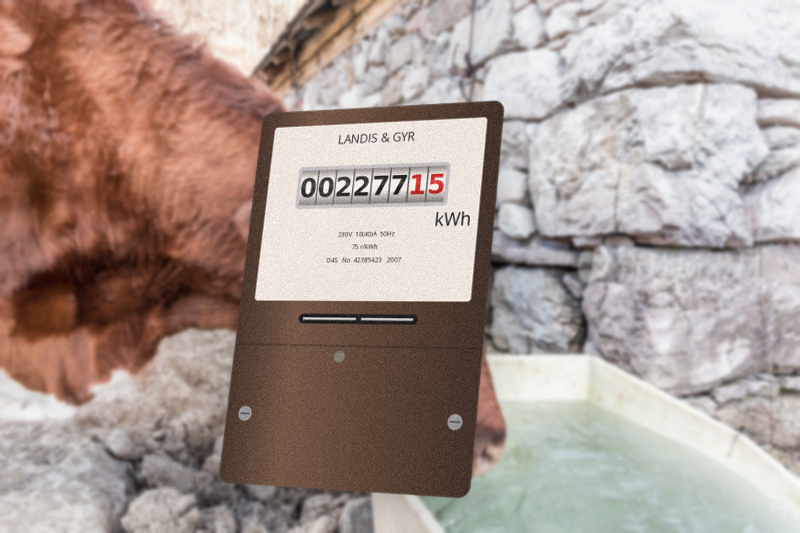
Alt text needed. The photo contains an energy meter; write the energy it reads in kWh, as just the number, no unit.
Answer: 2277.15
